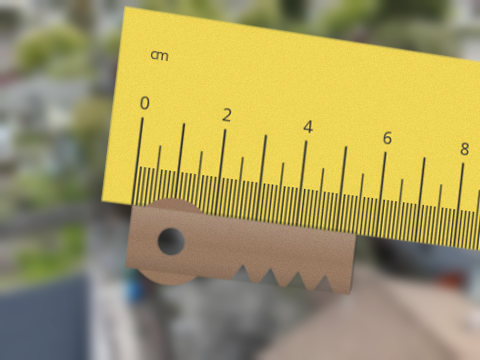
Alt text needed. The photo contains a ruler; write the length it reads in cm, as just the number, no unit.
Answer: 5.5
